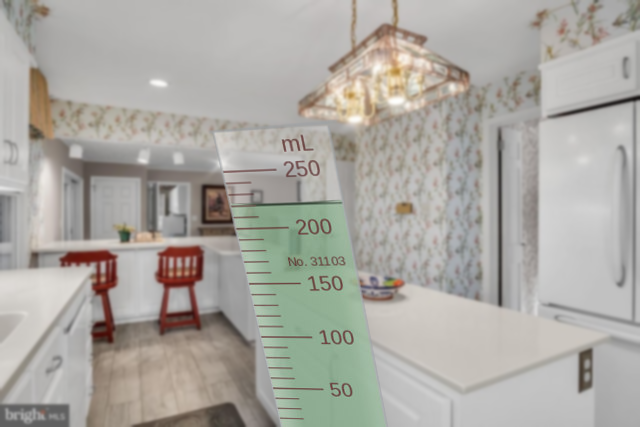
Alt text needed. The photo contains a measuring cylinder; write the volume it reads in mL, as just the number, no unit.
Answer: 220
